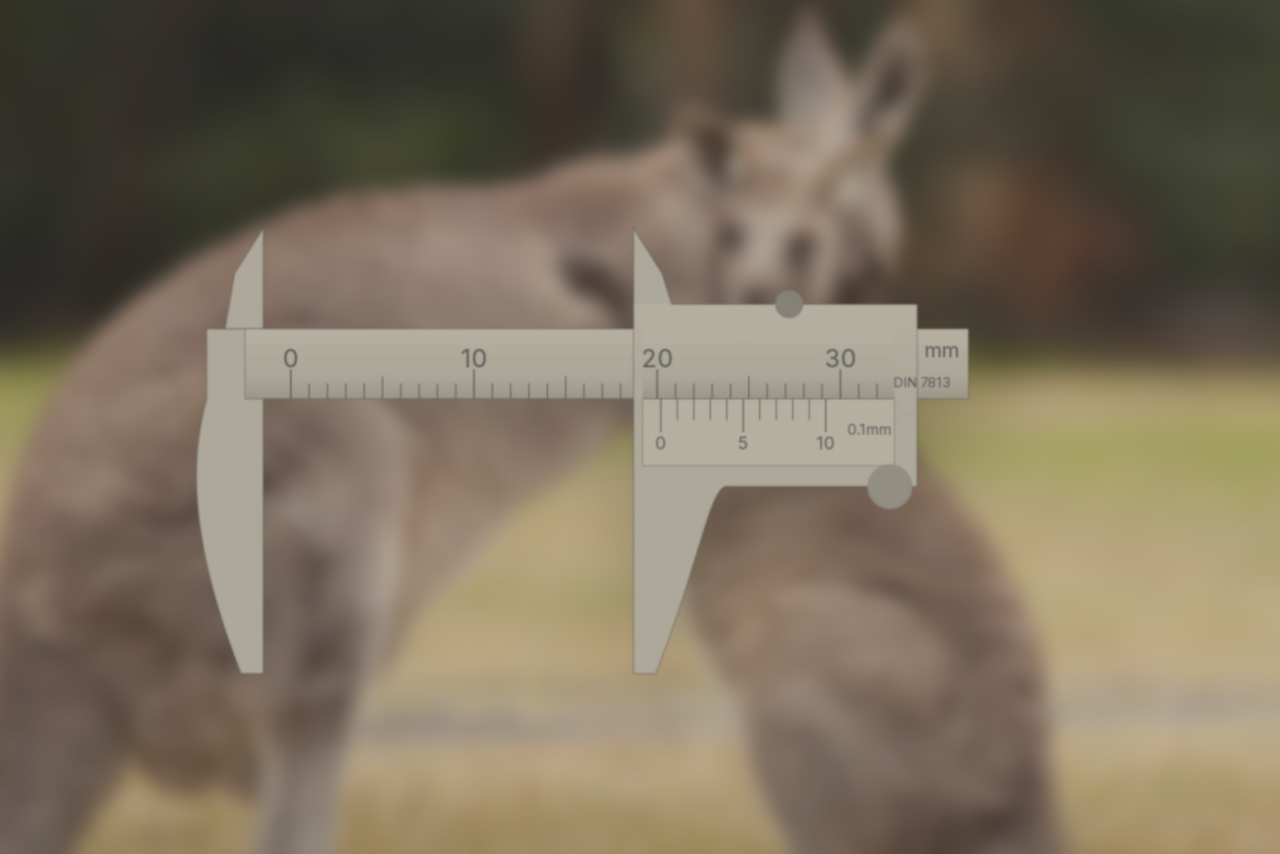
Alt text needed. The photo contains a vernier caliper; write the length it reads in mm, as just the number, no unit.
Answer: 20.2
